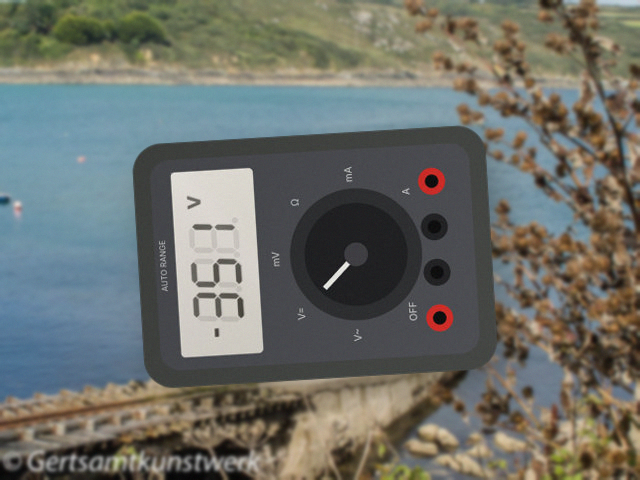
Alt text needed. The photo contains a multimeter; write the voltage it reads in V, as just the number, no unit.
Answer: -351
